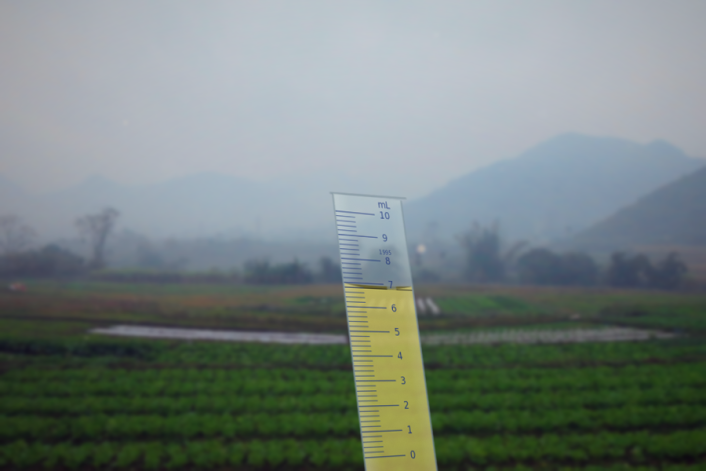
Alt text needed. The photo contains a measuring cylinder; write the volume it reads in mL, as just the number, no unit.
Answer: 6.8
